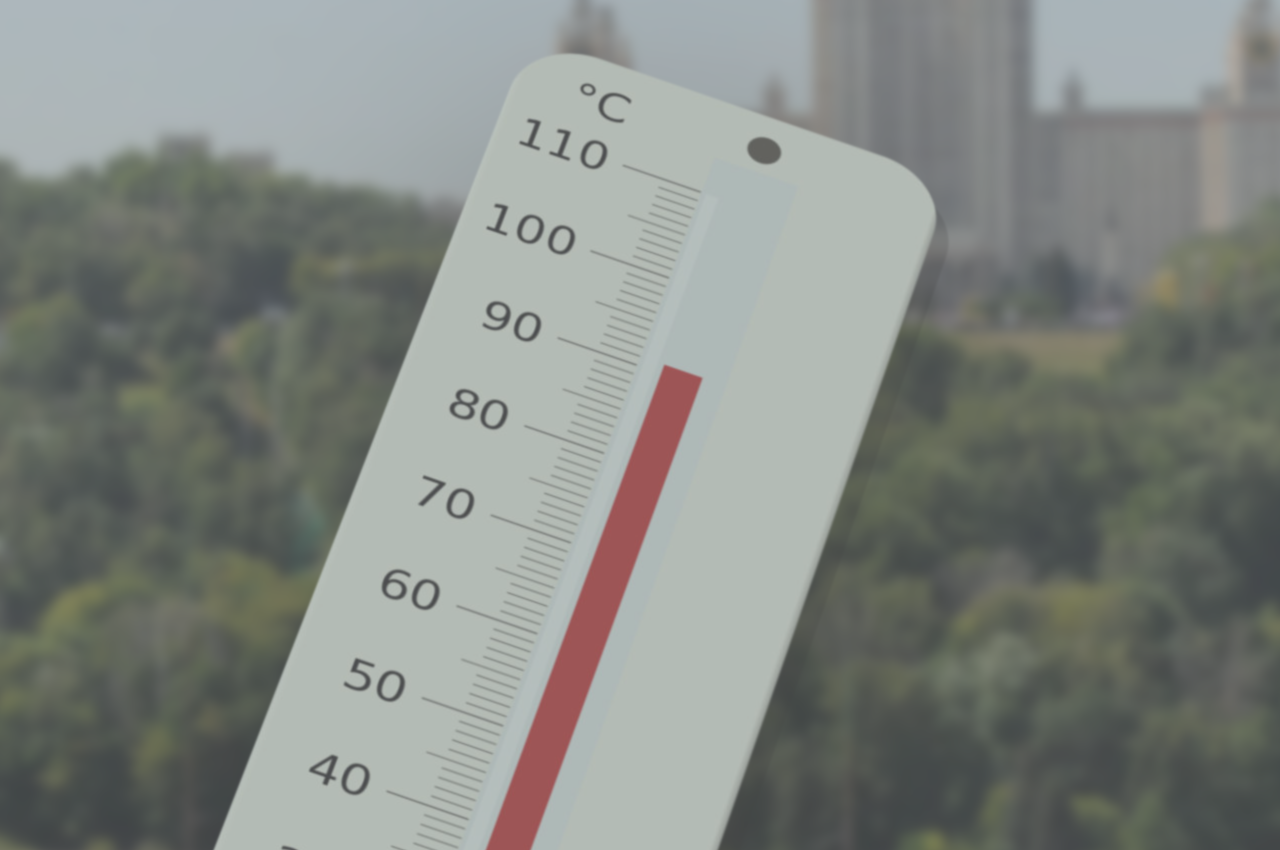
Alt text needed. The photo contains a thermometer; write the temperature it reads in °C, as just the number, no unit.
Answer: 91
